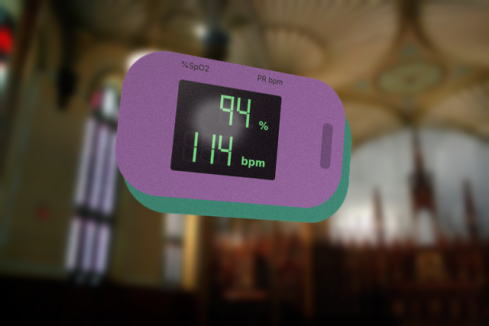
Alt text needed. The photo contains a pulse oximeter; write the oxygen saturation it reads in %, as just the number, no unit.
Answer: 94
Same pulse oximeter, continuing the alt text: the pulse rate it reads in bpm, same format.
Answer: 114
